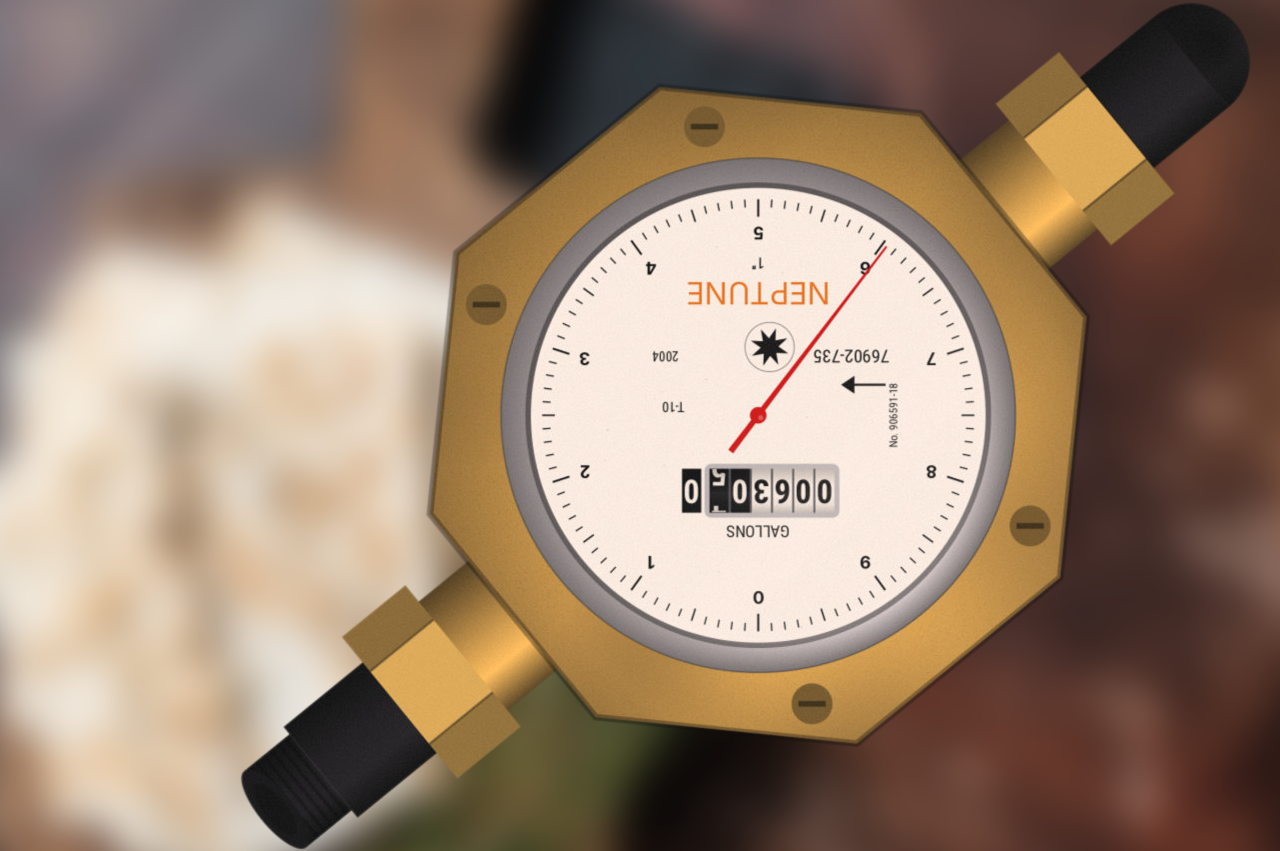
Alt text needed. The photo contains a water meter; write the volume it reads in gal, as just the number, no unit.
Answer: 63046.0
